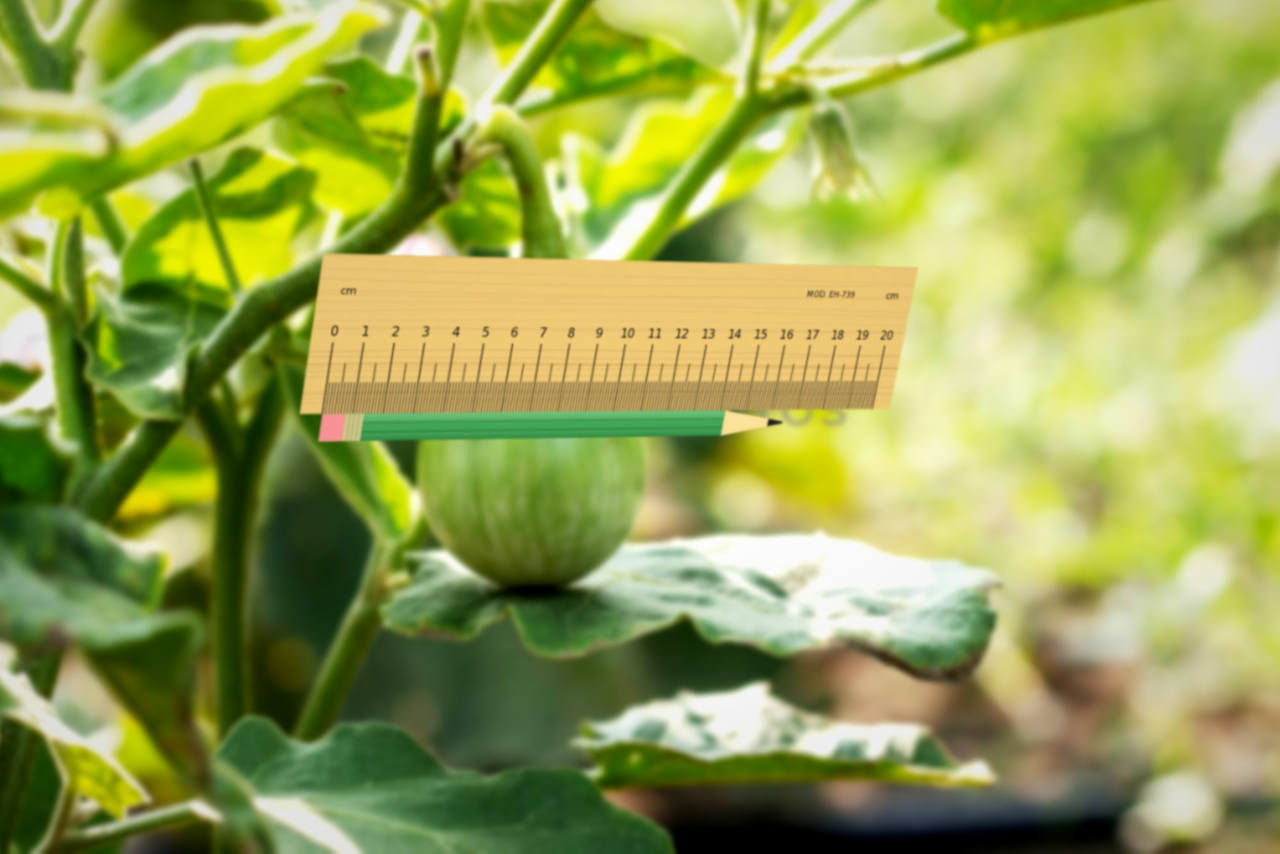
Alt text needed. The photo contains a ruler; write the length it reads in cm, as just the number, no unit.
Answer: 16.5
